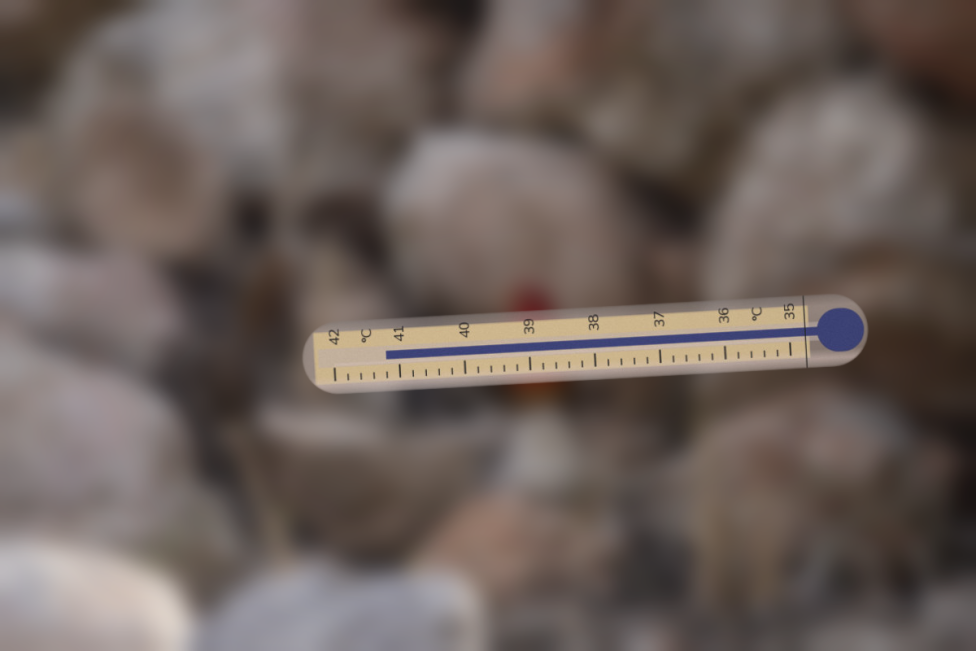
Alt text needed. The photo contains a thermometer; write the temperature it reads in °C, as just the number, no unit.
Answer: 41.2
